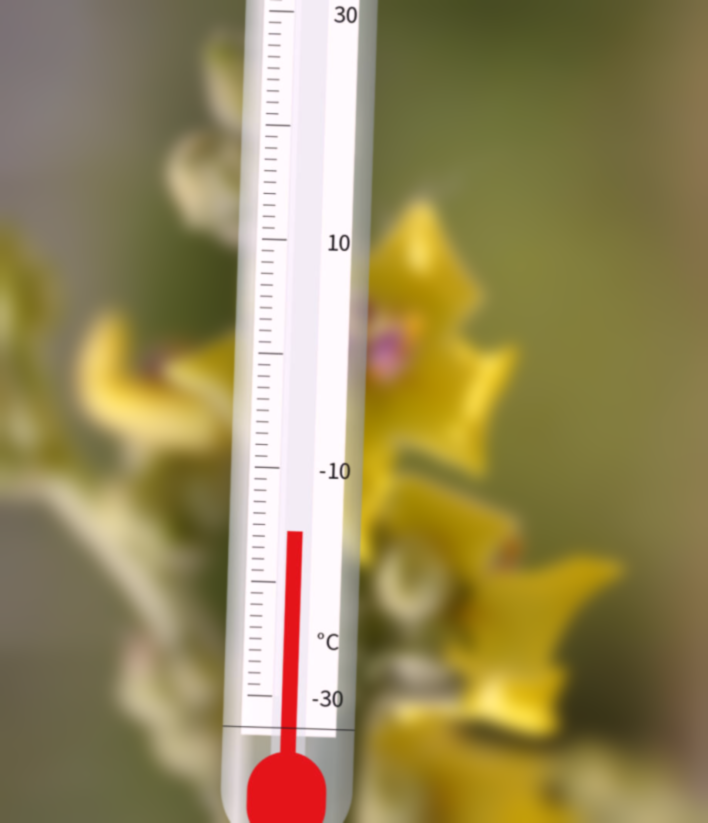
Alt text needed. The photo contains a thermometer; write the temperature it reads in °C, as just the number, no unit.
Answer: -15.5
